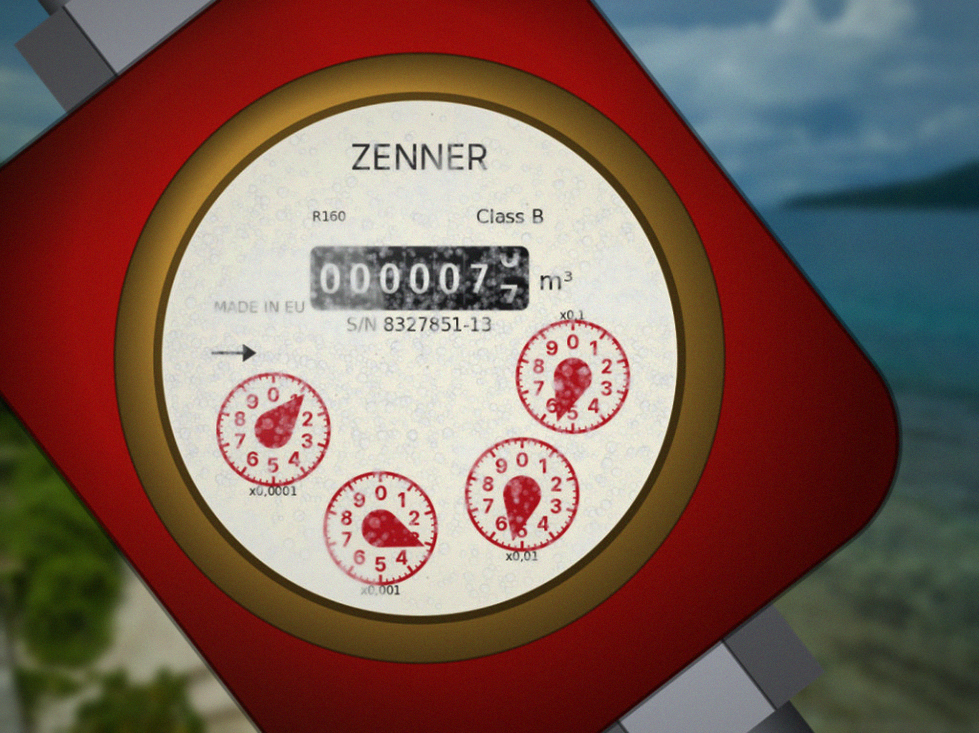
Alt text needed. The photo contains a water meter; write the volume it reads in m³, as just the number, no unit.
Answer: 76.5531
